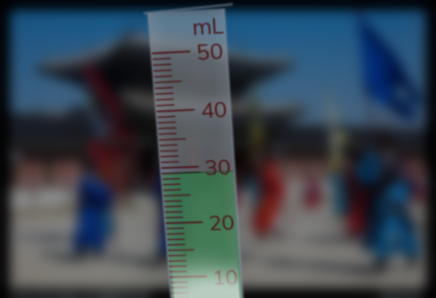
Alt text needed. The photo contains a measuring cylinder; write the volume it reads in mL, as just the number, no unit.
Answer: 29
